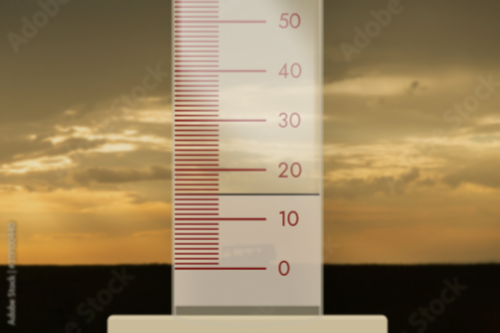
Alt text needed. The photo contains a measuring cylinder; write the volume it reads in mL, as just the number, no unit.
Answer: 15
